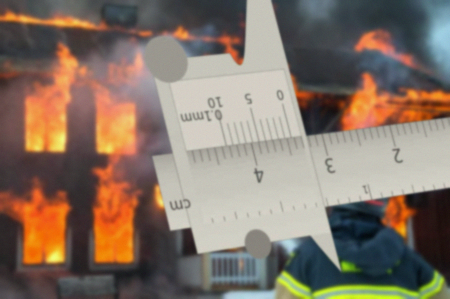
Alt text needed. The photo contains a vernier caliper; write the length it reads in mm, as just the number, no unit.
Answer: 34.4
